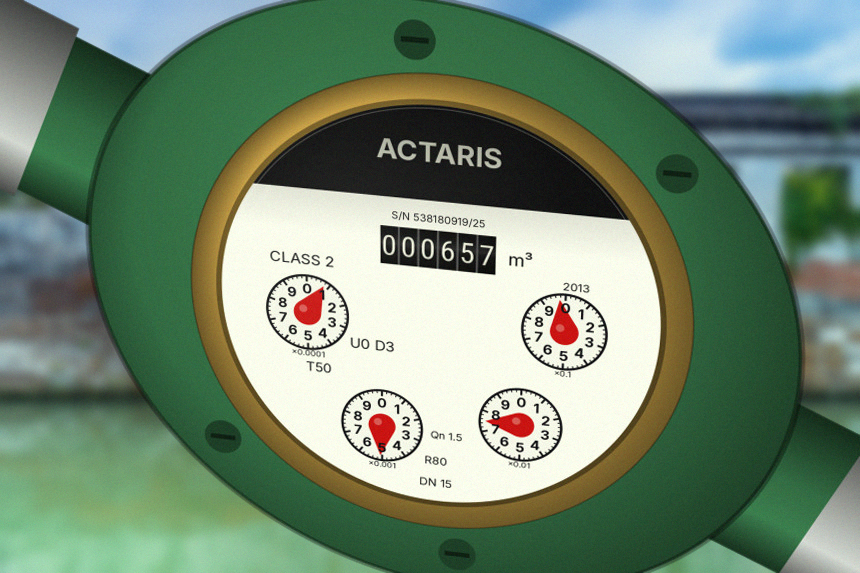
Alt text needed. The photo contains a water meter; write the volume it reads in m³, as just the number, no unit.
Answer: 656.9750
